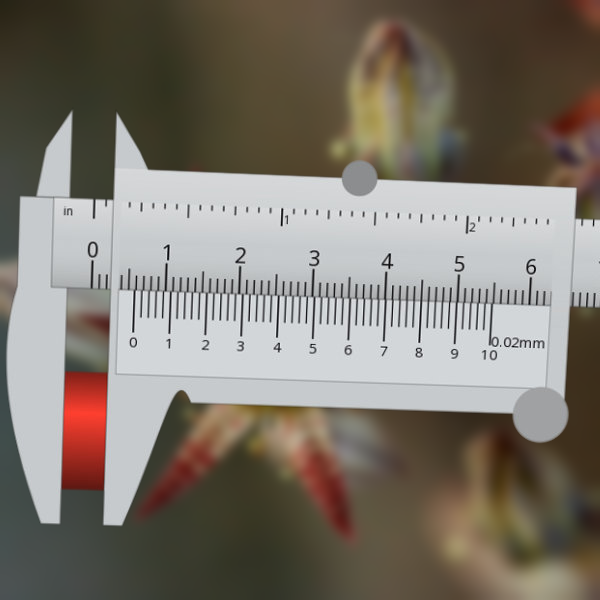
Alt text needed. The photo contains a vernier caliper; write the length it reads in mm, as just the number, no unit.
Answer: 5.8
